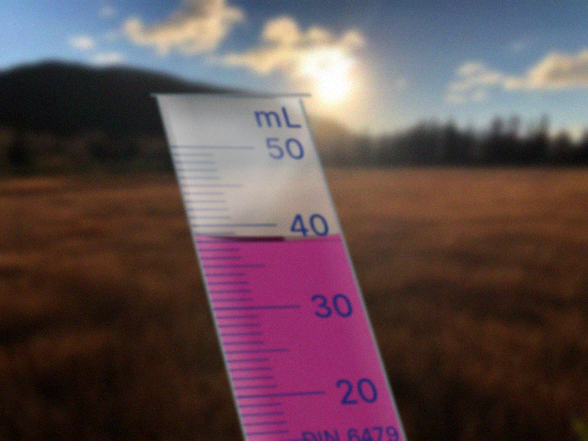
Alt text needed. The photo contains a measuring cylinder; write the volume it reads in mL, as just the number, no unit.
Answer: 38
